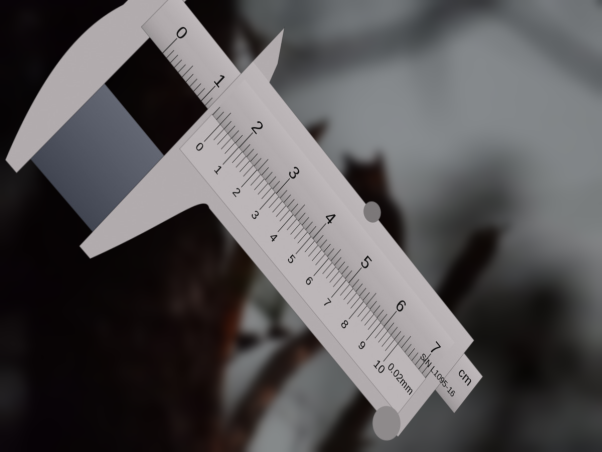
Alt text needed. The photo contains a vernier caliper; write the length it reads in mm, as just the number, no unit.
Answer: 15.0
